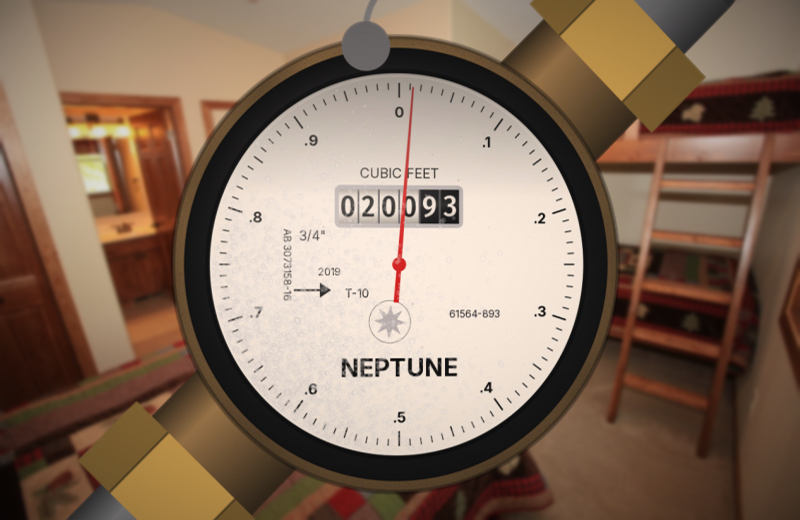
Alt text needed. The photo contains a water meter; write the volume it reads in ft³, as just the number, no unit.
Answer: 20093.01
